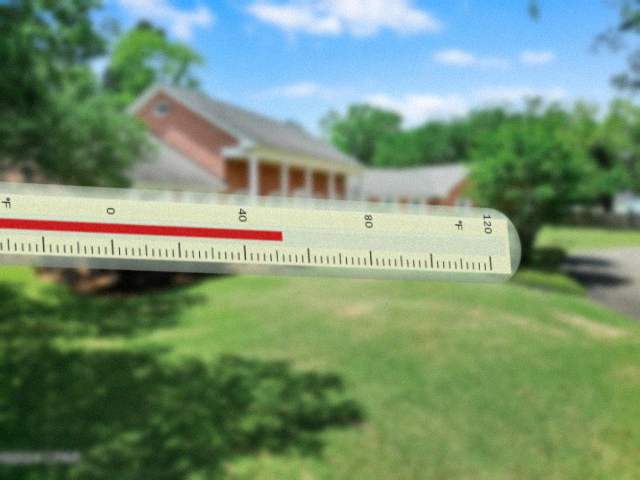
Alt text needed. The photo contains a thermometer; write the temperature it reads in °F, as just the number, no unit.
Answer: 52
